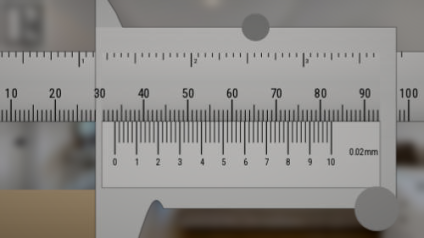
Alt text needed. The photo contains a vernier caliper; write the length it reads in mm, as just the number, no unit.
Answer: 33.5
